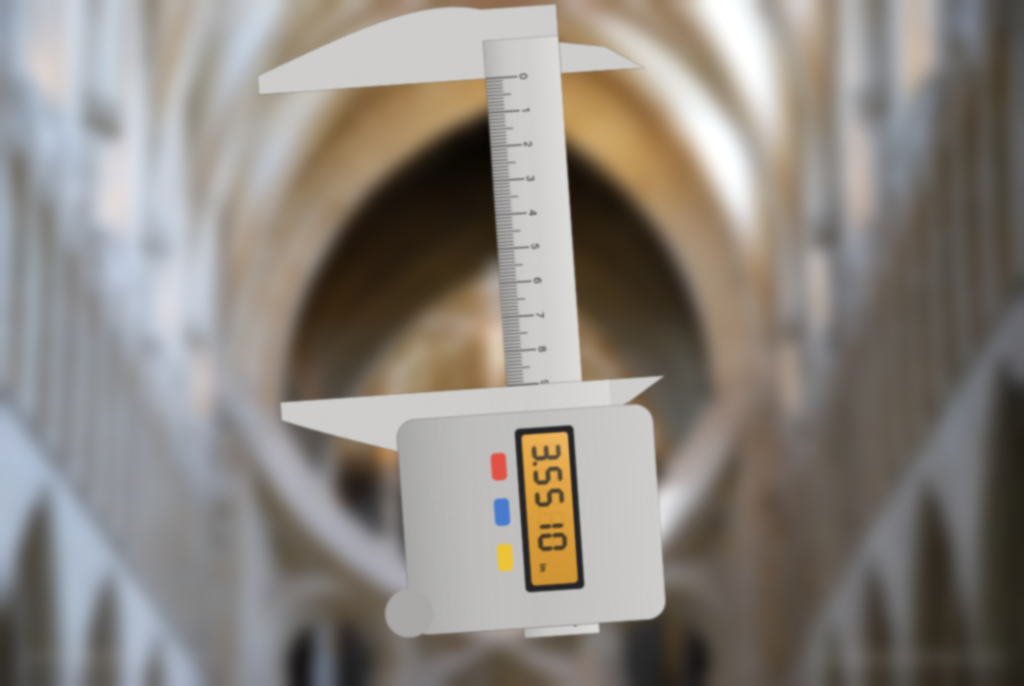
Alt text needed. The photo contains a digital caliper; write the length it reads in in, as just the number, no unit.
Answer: 3.5510
